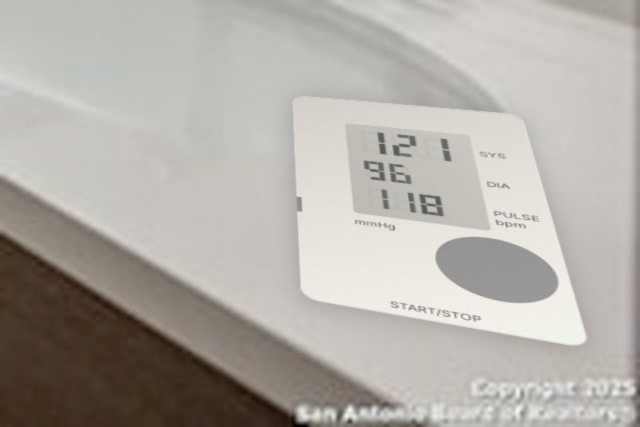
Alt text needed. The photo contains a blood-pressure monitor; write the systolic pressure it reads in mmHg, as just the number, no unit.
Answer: 121
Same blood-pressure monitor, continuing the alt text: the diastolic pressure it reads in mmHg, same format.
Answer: 96
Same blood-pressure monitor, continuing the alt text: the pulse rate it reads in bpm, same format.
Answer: 118
